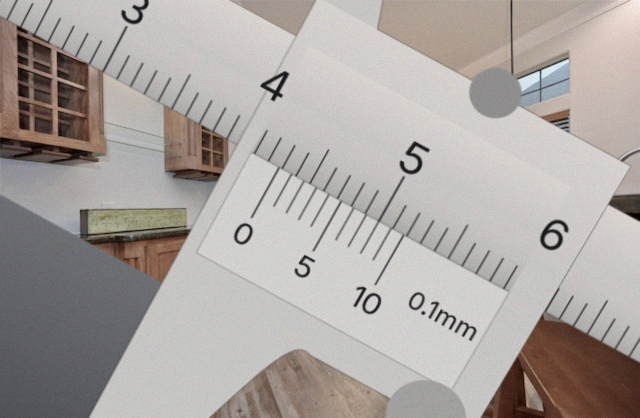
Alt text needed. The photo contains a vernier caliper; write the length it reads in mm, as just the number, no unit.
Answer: 42.8
